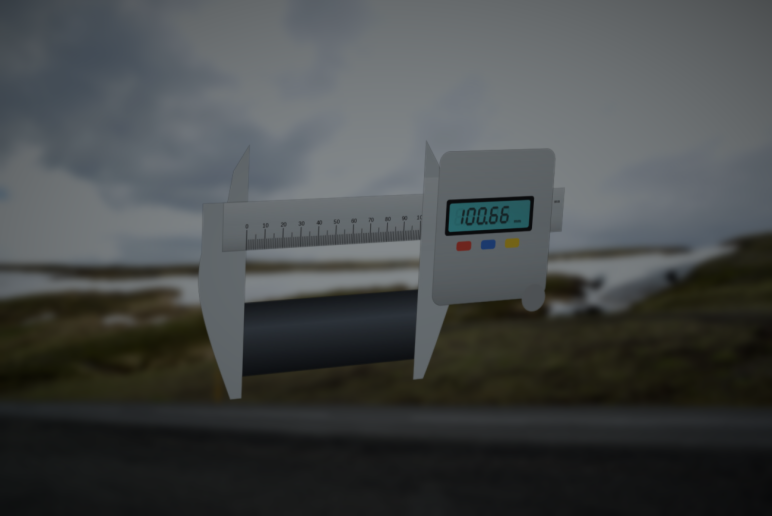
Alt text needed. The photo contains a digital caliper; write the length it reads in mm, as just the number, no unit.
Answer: 100.66
